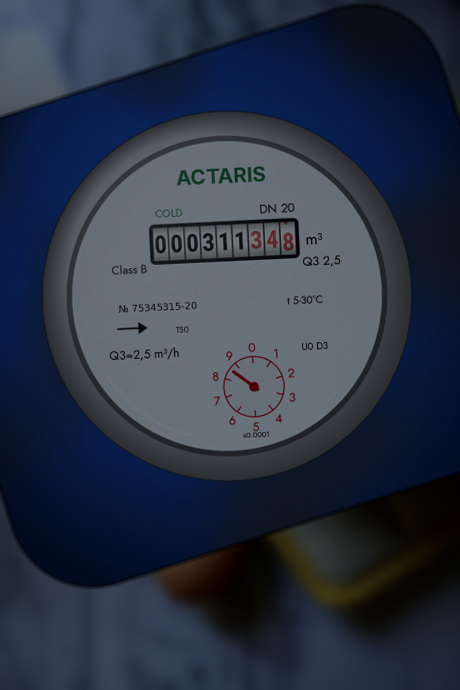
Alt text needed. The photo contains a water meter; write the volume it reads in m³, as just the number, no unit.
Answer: 311.3478
